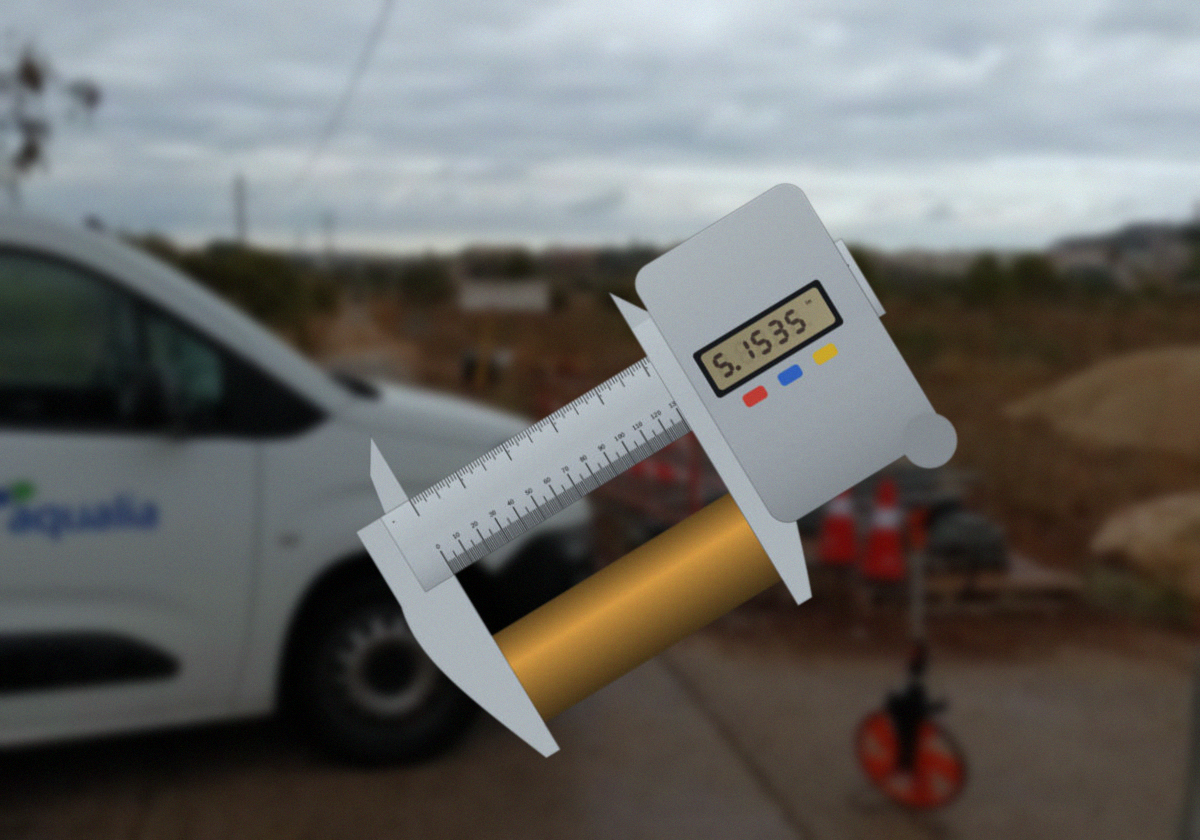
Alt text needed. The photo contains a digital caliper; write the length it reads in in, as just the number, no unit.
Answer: 5.1535
